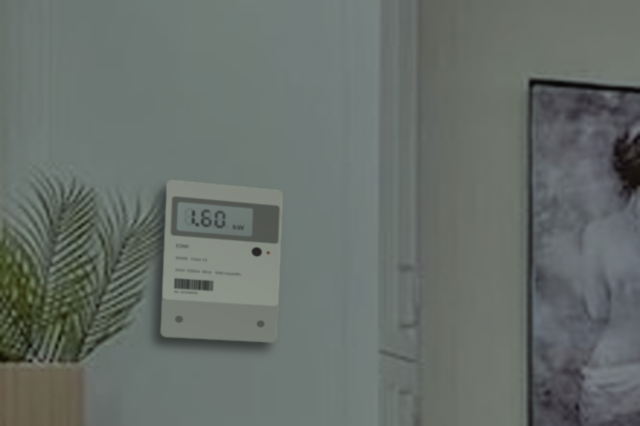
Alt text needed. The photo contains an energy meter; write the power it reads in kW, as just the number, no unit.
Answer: 1.60
